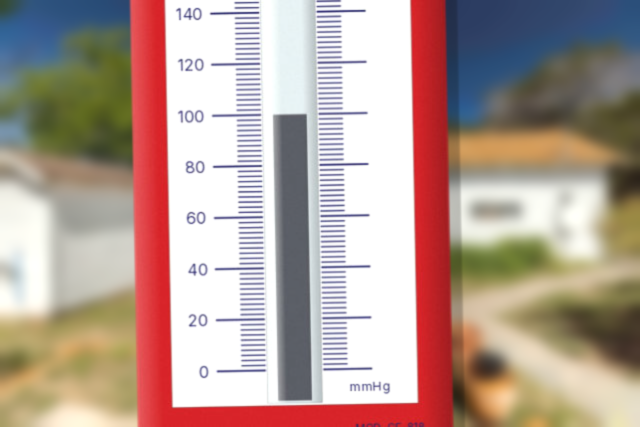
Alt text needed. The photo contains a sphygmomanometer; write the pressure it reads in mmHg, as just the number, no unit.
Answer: 100
